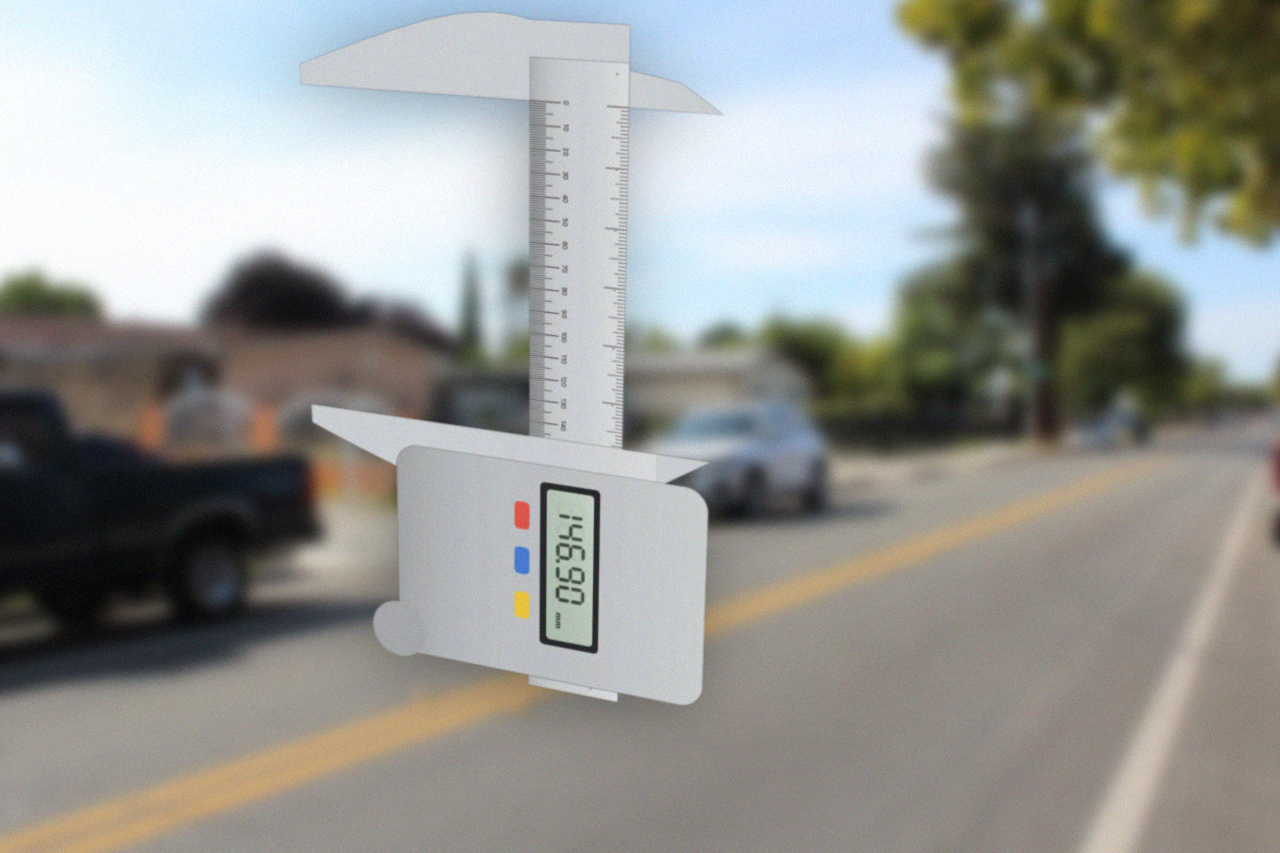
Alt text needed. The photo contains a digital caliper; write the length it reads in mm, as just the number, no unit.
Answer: 146.90
